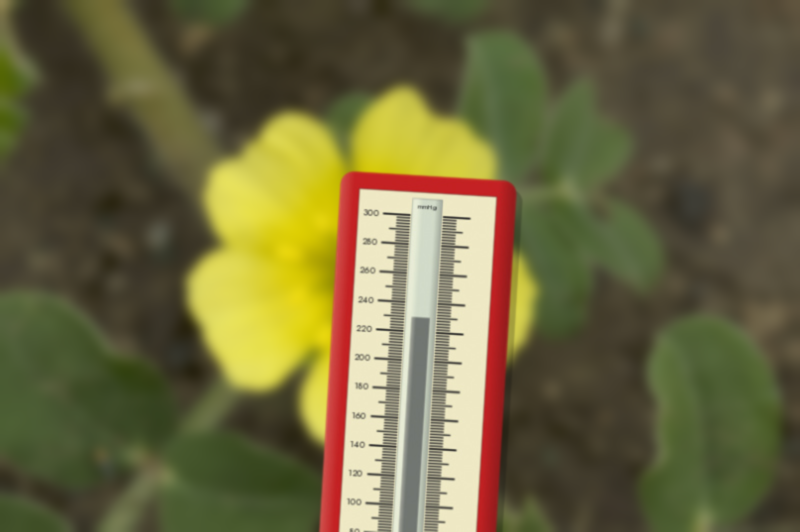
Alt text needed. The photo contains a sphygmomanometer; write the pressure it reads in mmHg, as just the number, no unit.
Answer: 230
